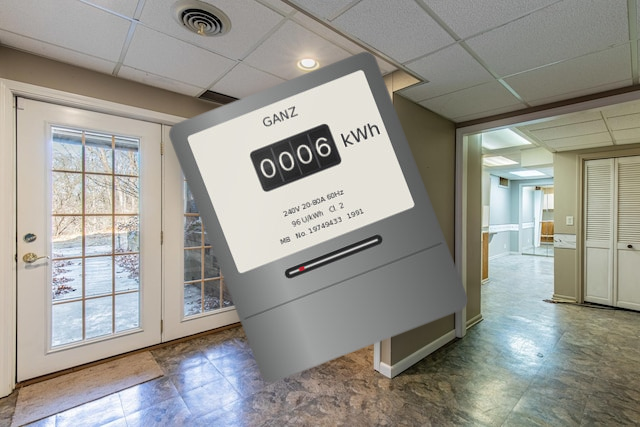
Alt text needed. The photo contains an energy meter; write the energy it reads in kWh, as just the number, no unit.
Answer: 6
